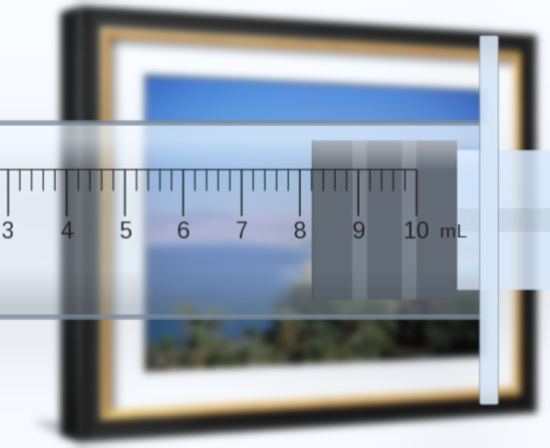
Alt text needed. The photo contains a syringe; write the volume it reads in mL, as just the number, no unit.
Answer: 8.2
